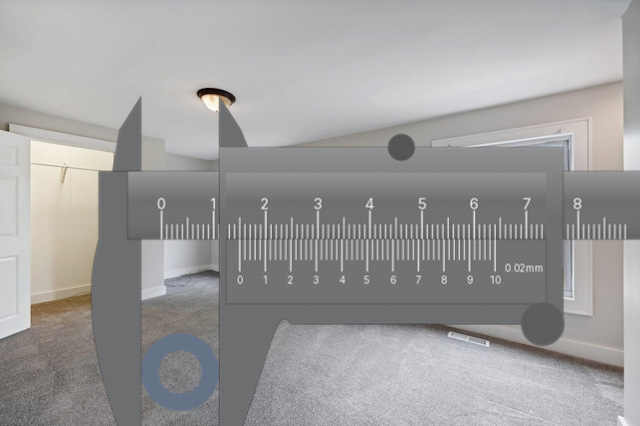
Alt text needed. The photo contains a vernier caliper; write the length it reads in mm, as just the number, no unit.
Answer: 15.0
